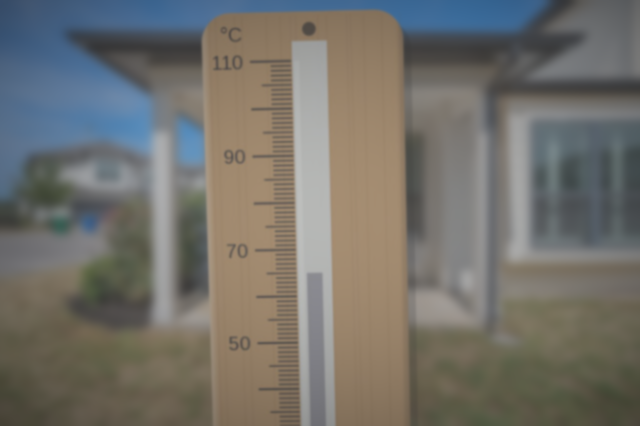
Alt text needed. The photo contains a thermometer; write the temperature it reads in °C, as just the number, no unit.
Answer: 65
